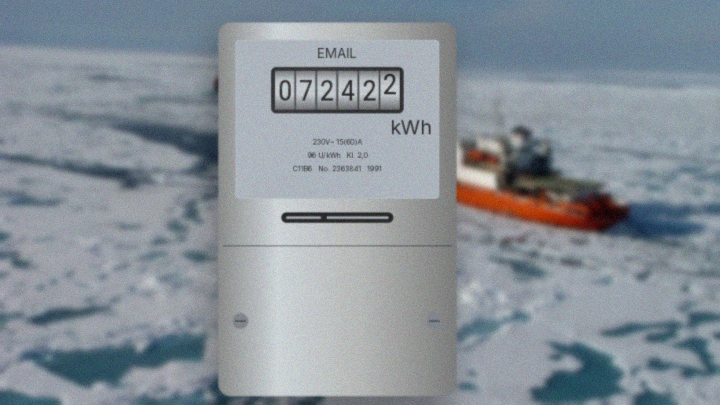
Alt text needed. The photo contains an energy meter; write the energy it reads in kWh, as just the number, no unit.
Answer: 72422
